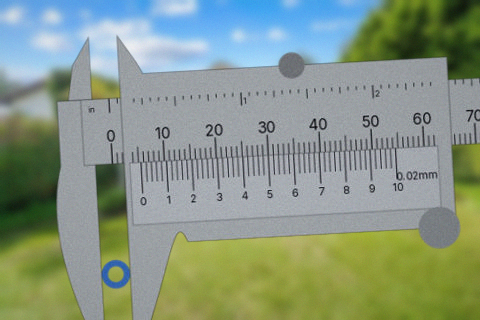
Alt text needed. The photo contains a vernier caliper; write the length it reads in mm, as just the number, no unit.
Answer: 5.5
